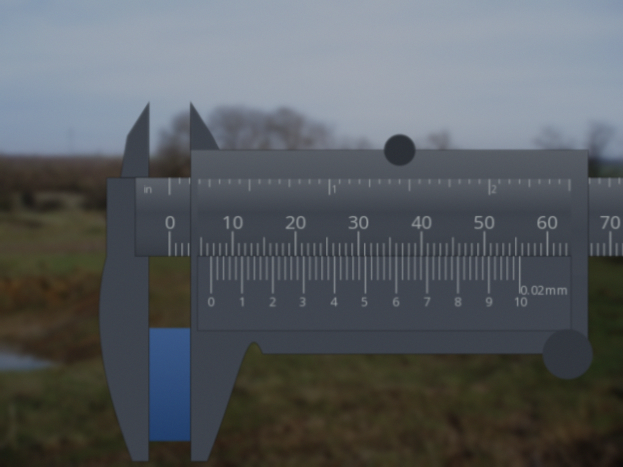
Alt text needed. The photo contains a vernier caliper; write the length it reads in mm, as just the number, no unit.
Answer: 6.6
